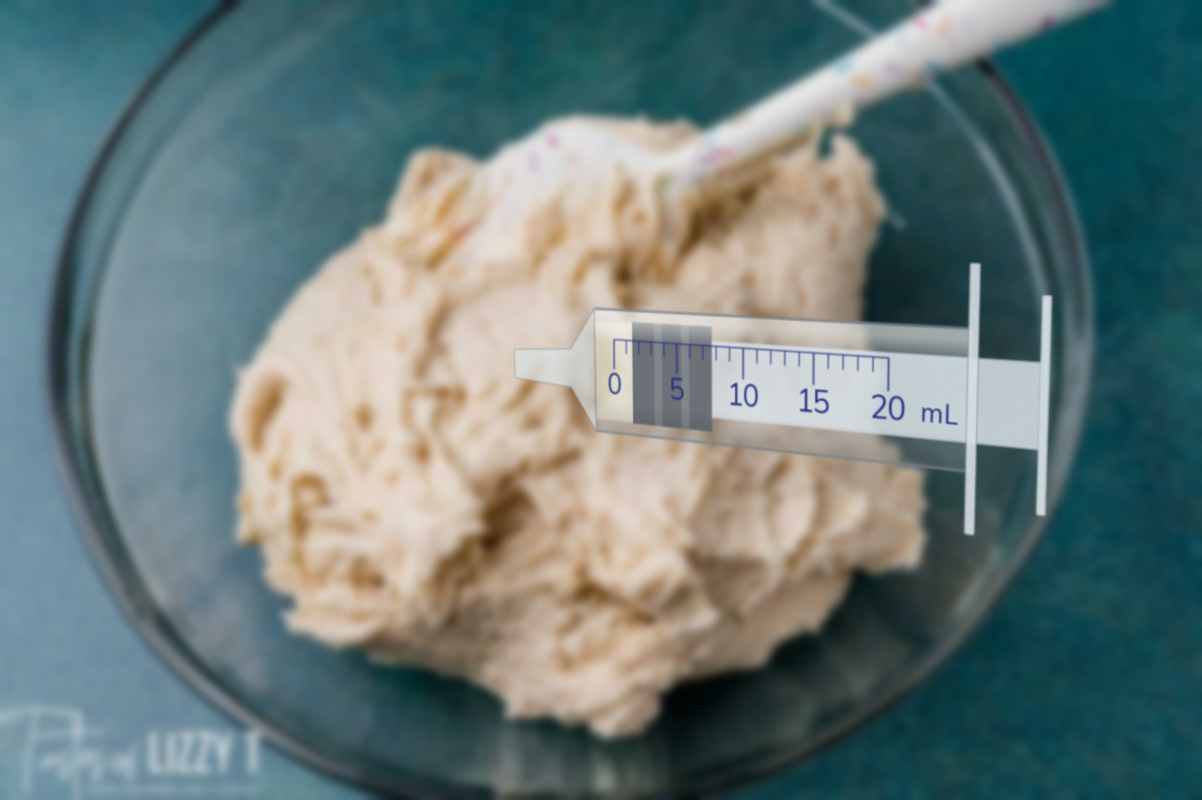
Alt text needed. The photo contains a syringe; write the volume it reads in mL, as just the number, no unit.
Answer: 1.5
